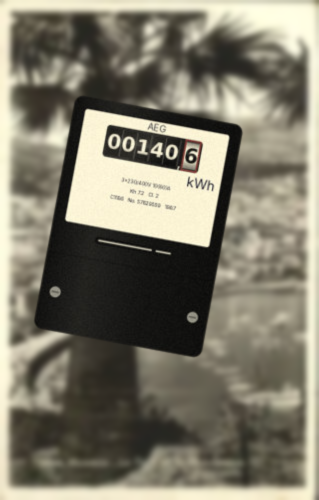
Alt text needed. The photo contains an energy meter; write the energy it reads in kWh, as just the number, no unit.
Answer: 140.6
